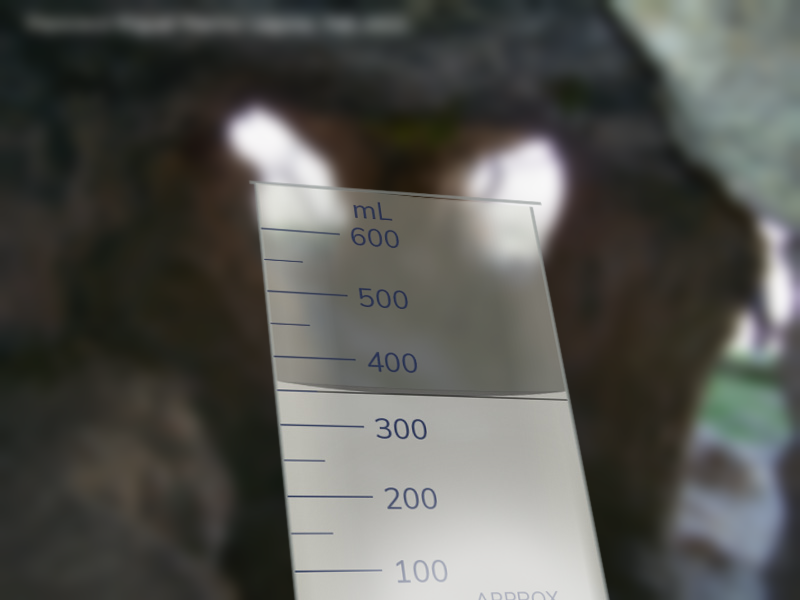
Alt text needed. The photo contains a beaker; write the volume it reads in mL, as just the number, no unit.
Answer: 350
